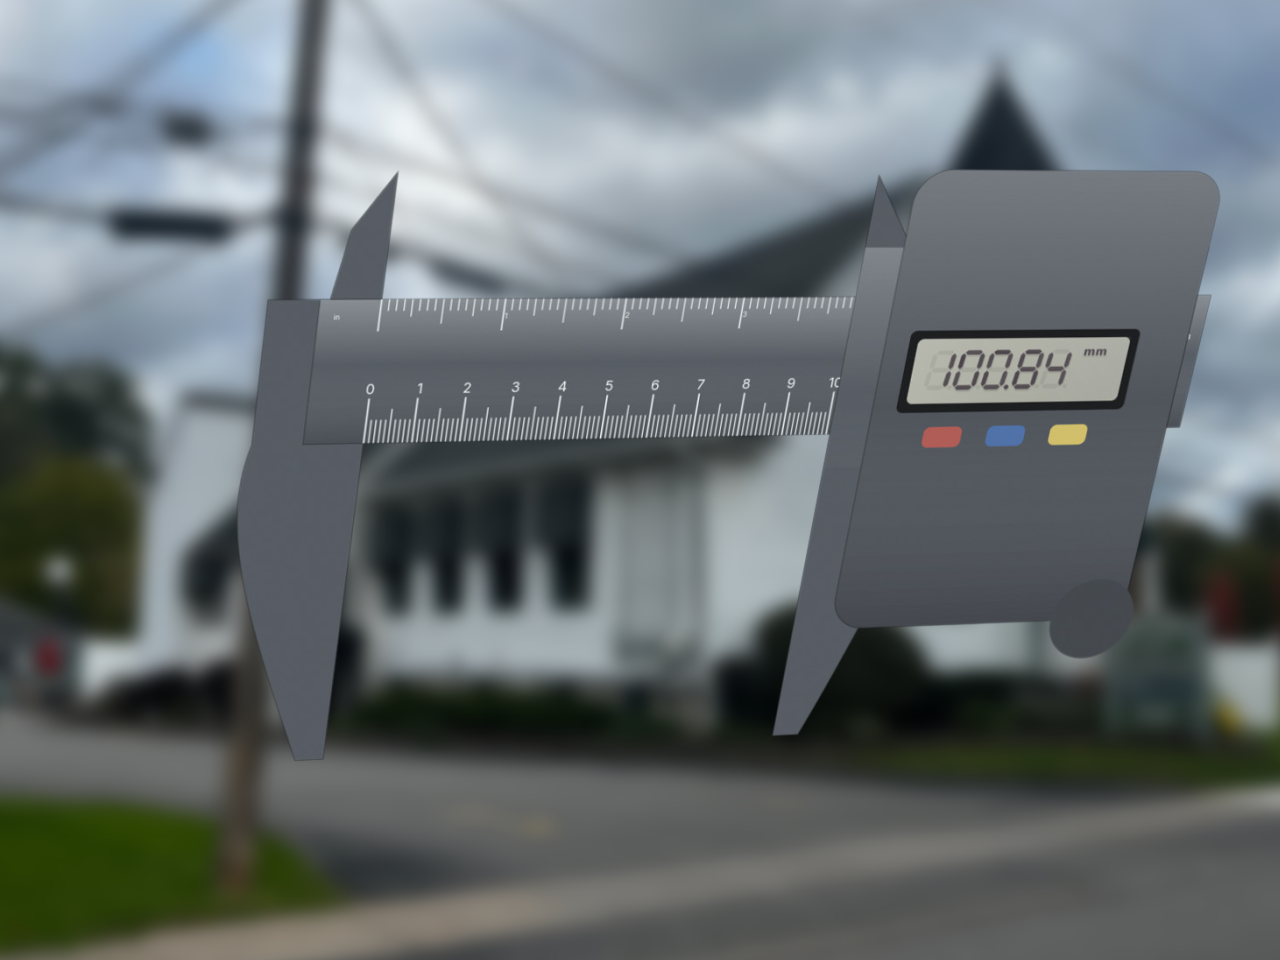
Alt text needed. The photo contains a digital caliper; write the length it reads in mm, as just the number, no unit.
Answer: 100.84
